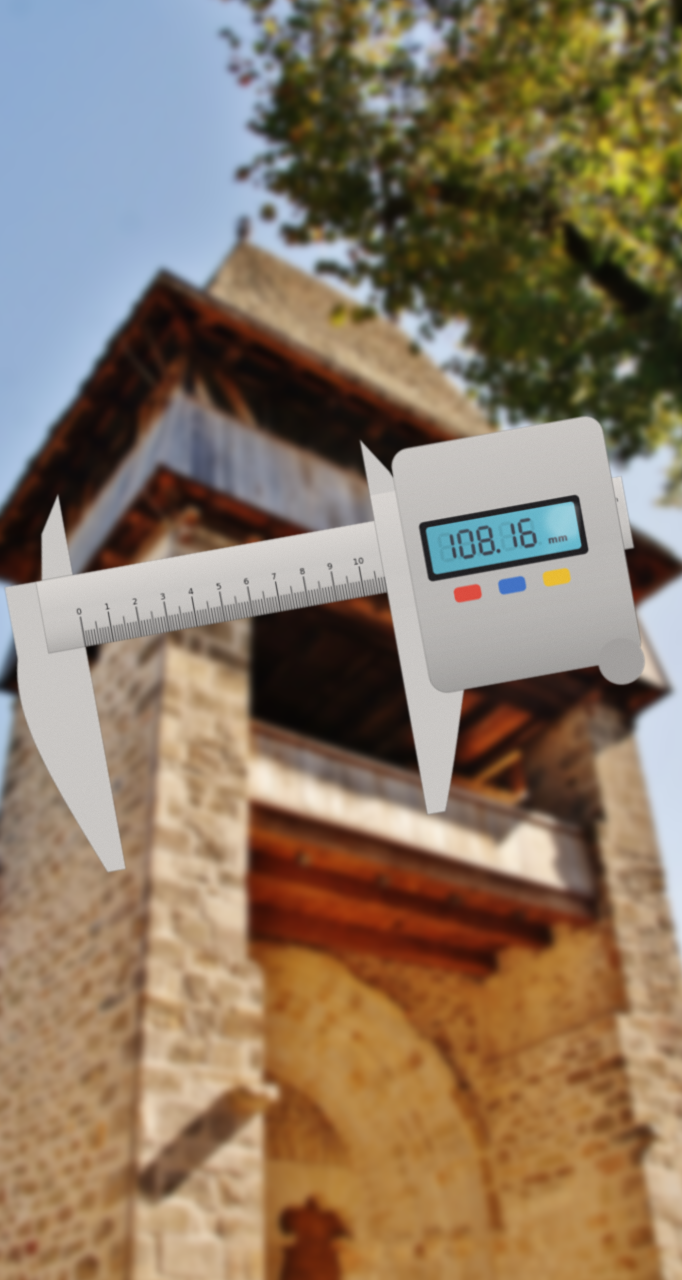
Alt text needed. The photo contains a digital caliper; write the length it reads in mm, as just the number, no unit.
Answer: 108.16
